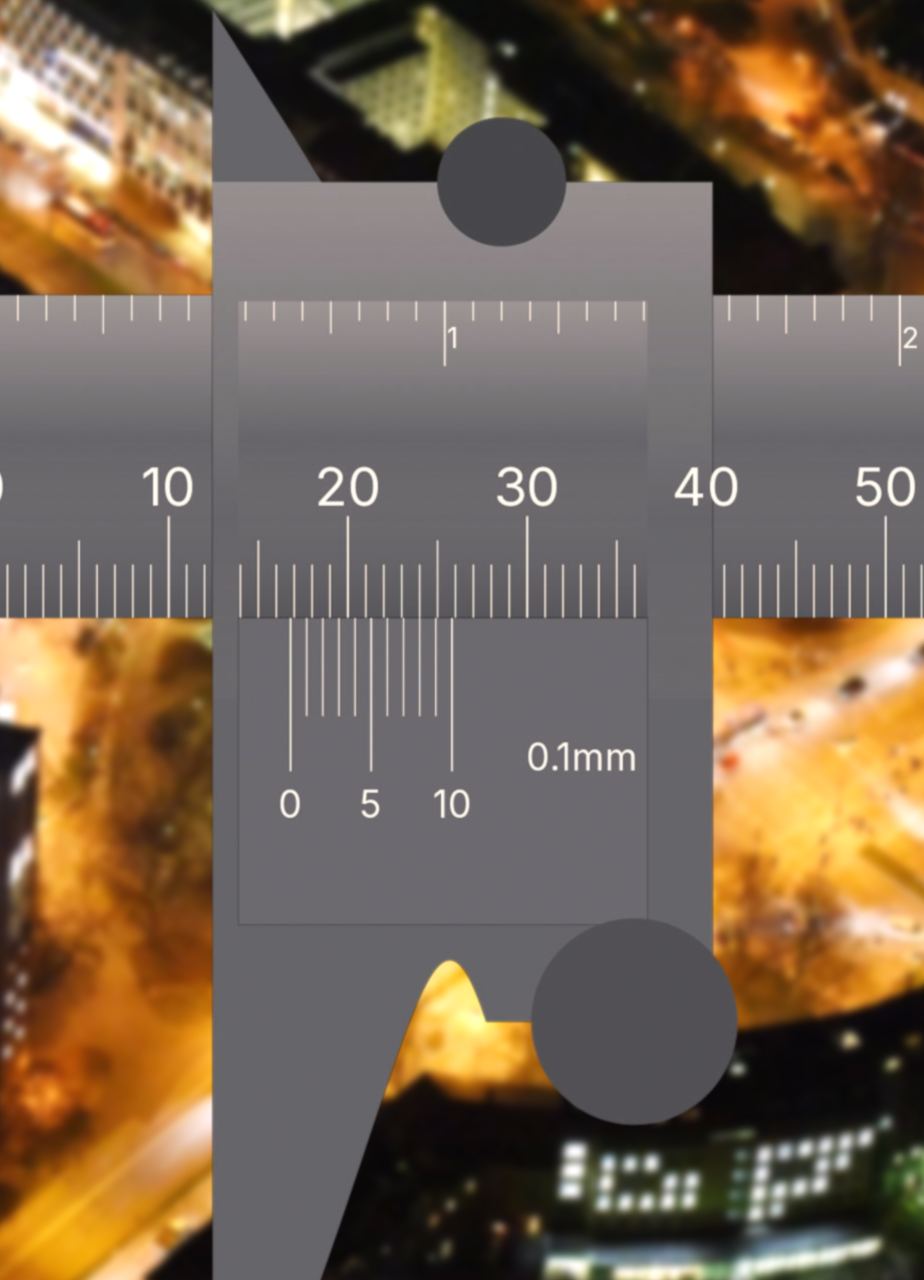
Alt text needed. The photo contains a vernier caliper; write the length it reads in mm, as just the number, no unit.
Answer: 16.8
